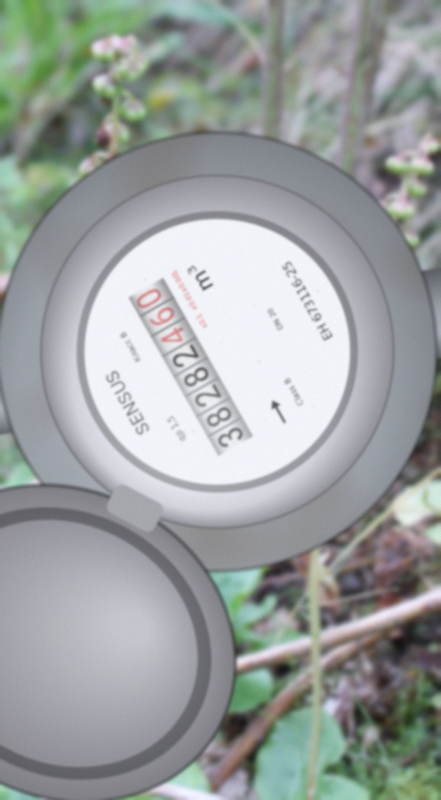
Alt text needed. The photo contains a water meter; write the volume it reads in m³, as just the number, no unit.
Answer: 38282.460
